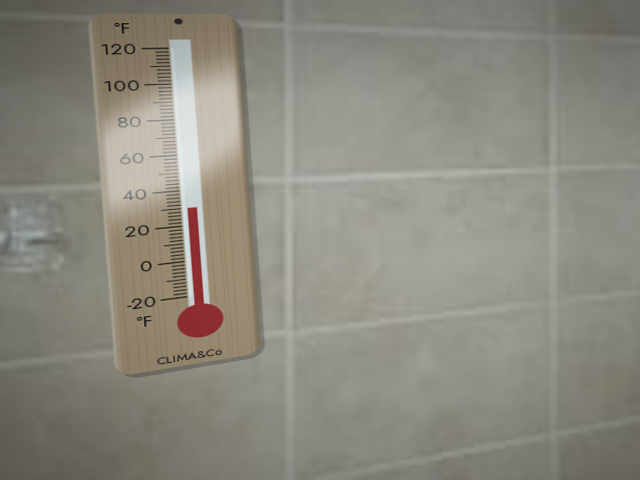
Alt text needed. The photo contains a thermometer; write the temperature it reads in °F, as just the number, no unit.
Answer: 30
